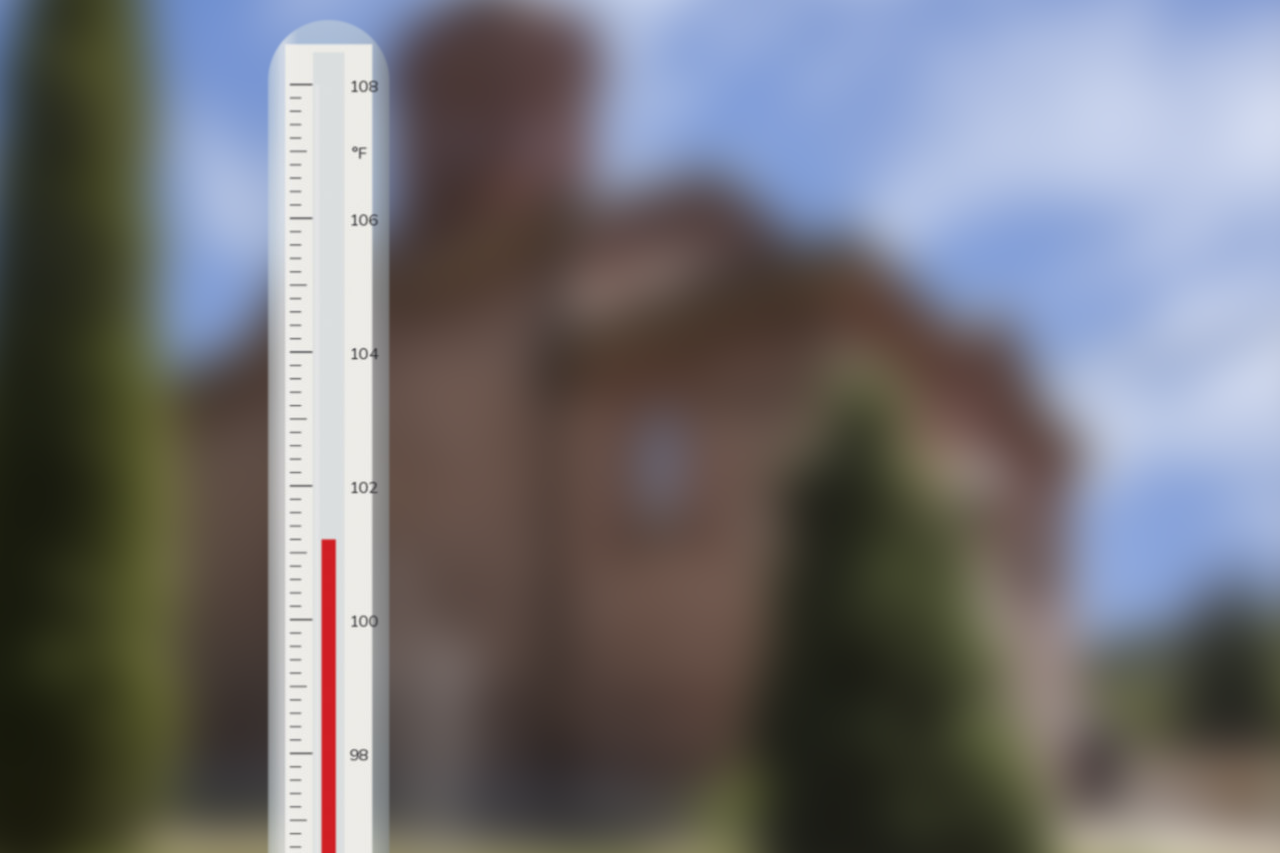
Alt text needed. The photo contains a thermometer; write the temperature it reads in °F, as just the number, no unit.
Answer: 101.2
